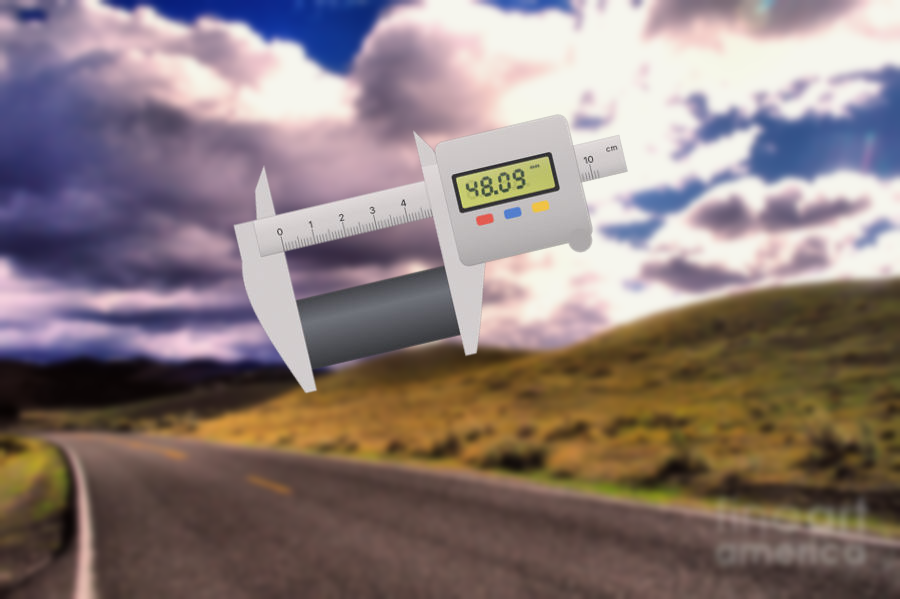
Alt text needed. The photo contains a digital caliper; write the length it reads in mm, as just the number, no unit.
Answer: 48.09
